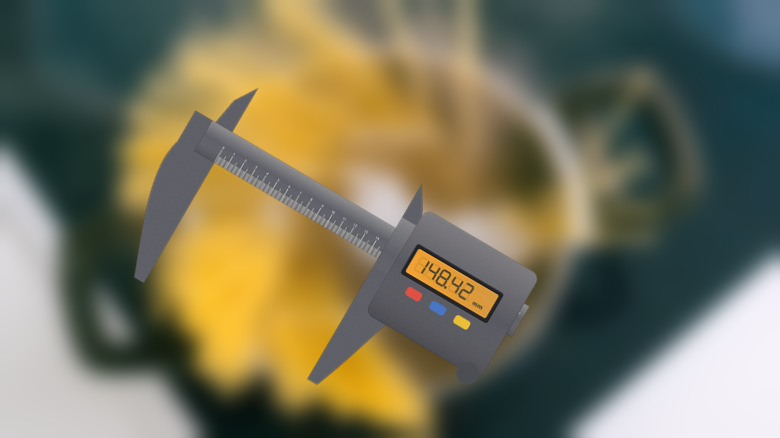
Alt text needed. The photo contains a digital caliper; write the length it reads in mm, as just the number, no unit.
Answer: 148.42
